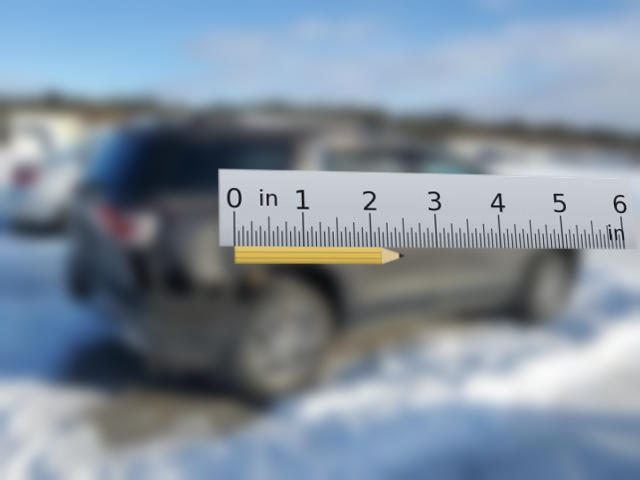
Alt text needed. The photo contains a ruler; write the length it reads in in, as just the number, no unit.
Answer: 2.5
